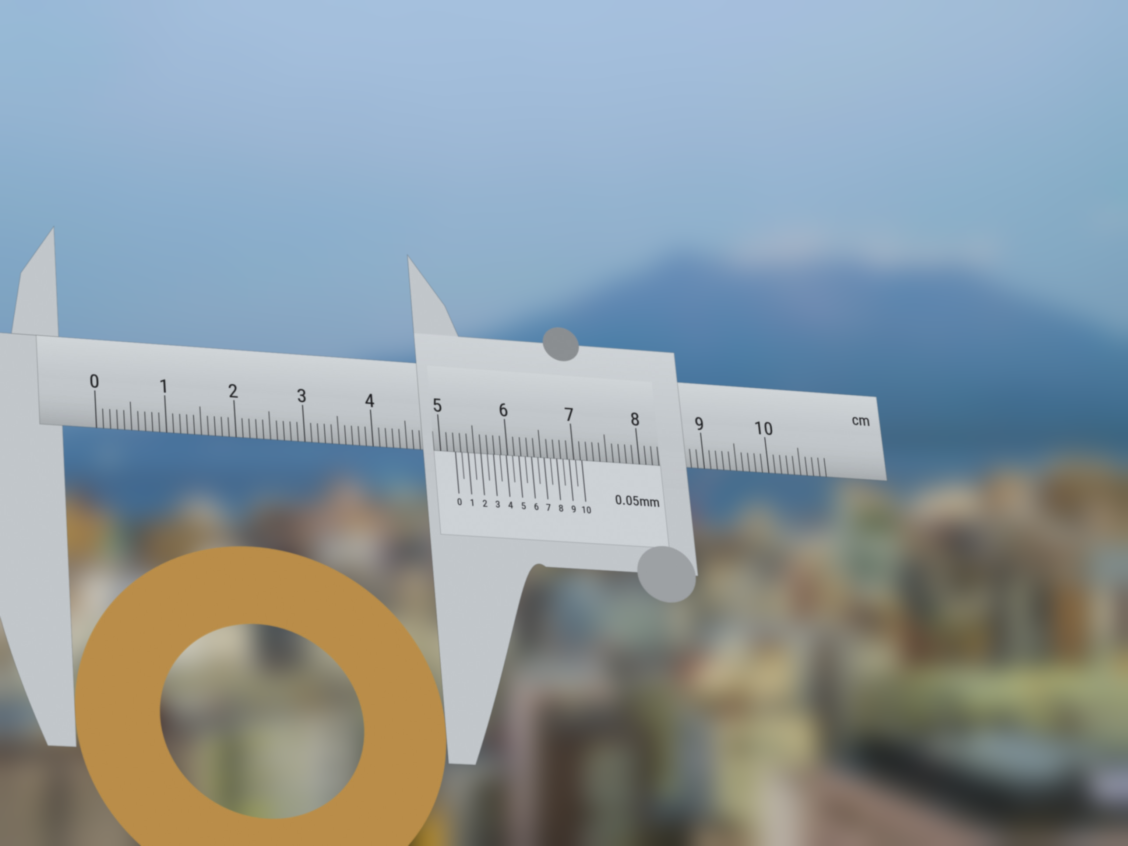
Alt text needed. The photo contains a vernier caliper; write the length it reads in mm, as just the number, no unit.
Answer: 52.2
